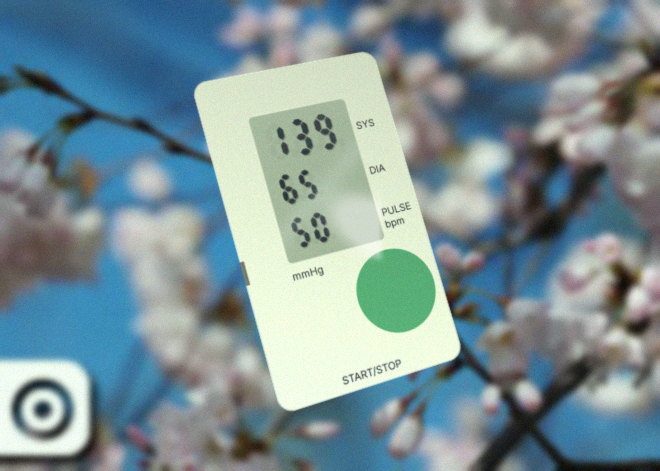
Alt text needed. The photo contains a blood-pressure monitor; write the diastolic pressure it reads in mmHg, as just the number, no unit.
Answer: 65
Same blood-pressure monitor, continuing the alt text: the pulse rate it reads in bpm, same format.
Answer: 50
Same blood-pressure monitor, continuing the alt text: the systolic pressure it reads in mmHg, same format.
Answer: 139
